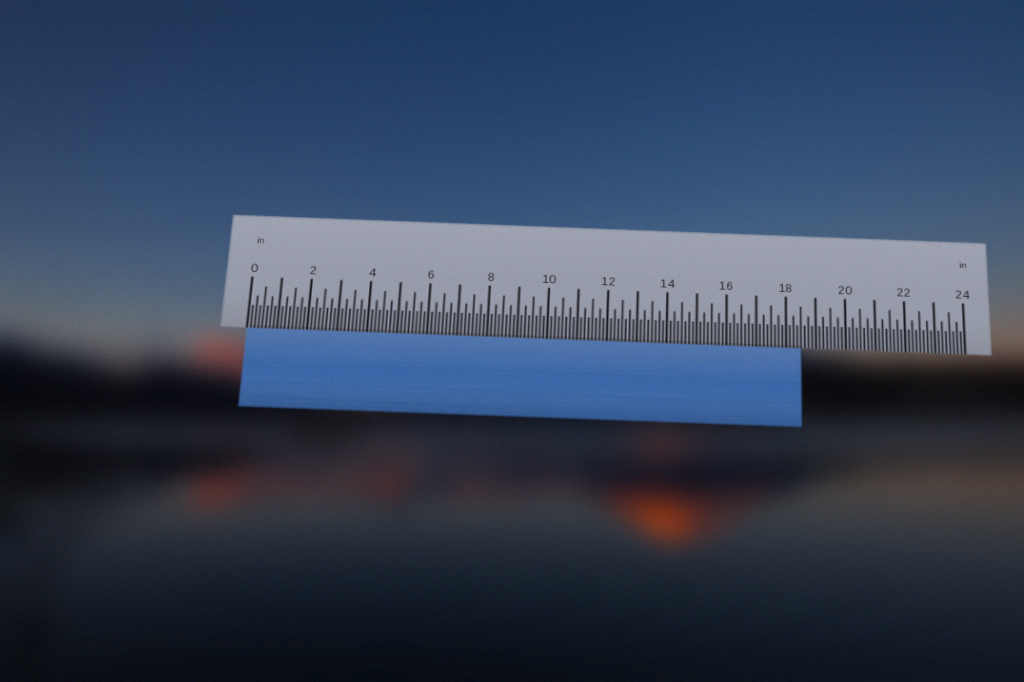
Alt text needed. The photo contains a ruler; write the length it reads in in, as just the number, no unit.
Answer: 18.5
